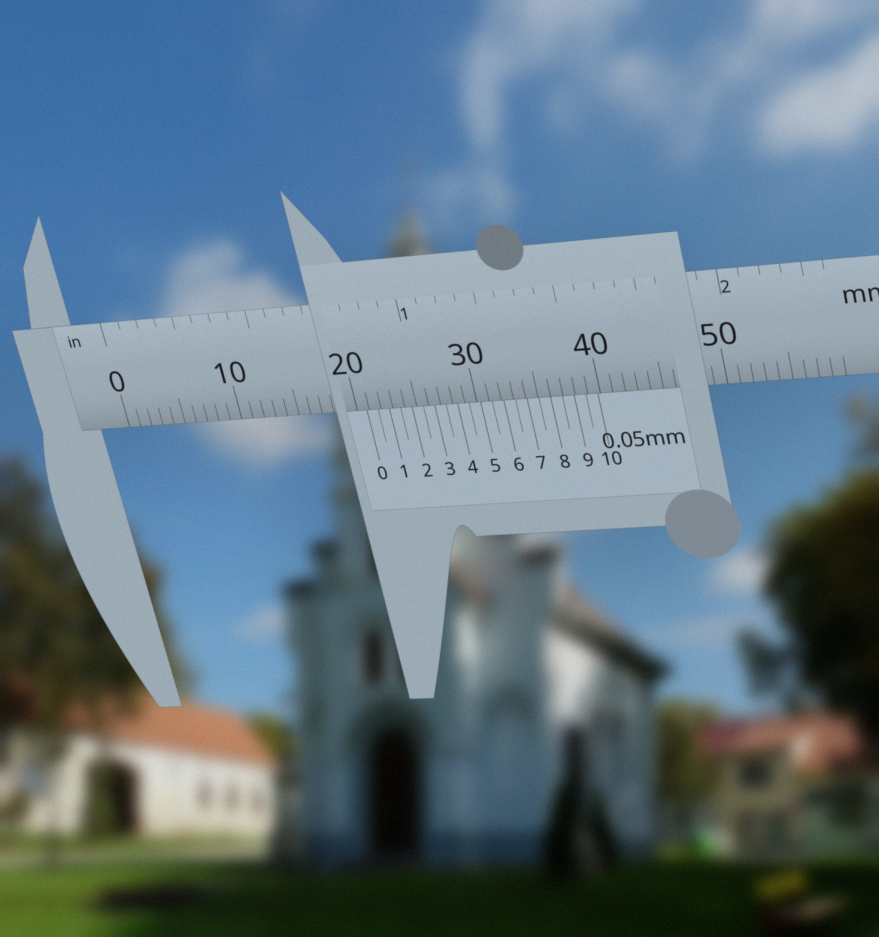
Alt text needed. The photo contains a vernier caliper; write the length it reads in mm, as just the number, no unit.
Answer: 20.8
